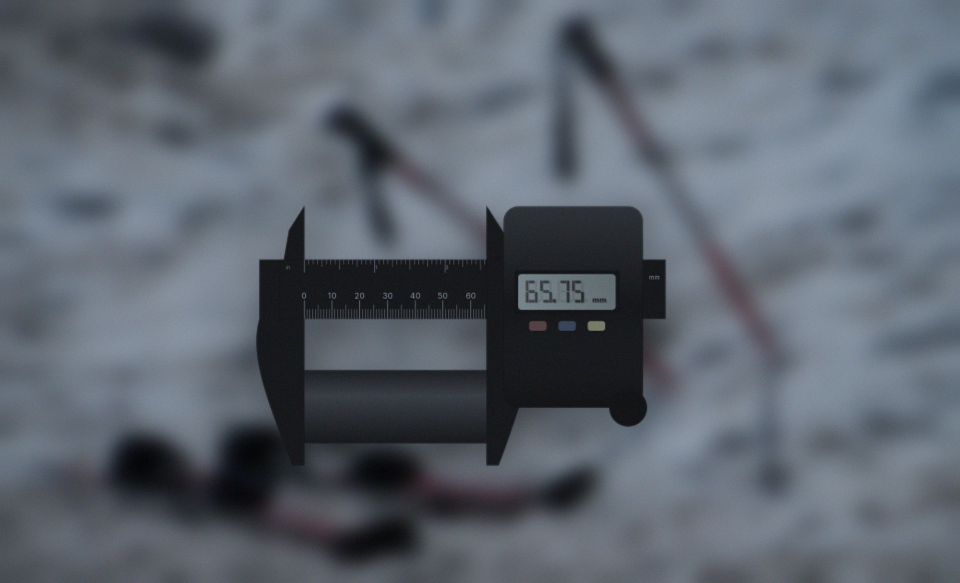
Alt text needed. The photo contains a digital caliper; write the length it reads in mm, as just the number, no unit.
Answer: 65.75
